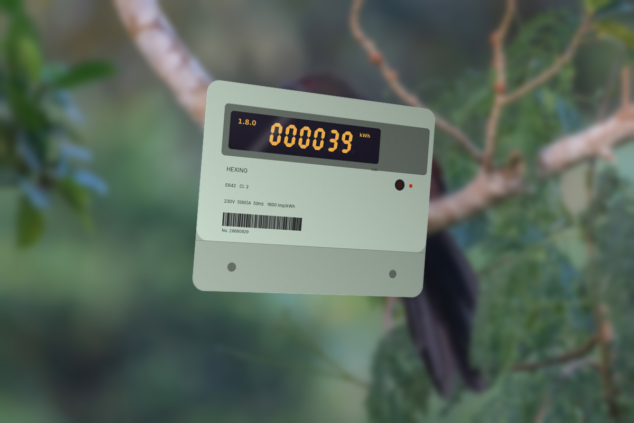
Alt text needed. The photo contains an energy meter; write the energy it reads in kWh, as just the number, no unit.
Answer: 39
